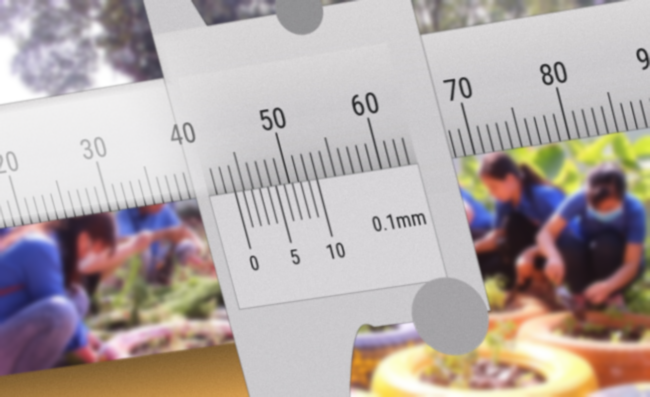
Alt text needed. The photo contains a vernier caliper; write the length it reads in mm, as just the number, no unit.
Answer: 44.0
